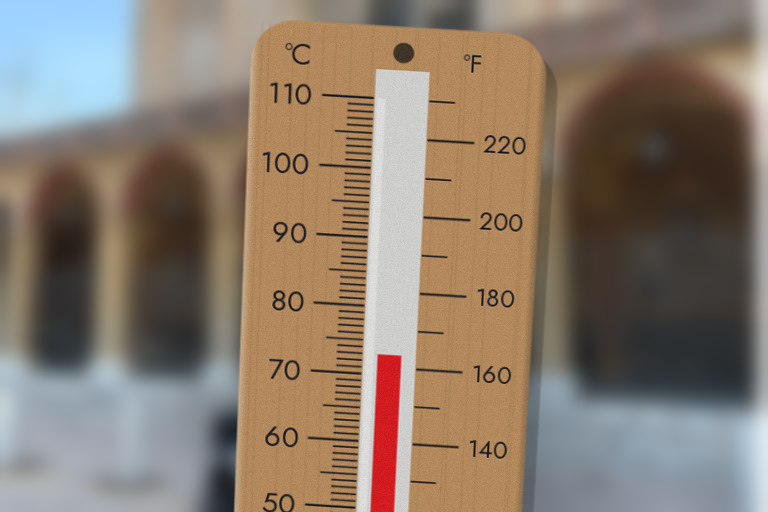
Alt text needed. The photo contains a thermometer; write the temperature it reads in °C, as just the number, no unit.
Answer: 73
